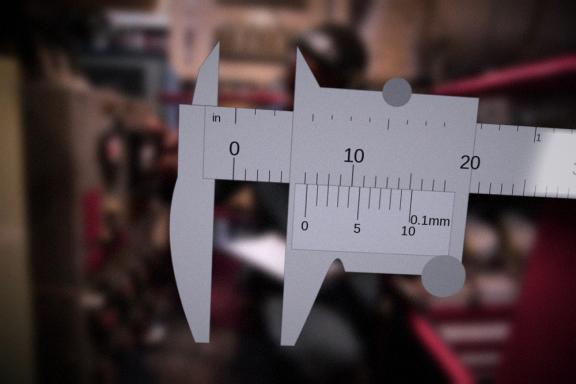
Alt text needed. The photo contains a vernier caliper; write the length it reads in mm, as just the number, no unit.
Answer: 6.2
